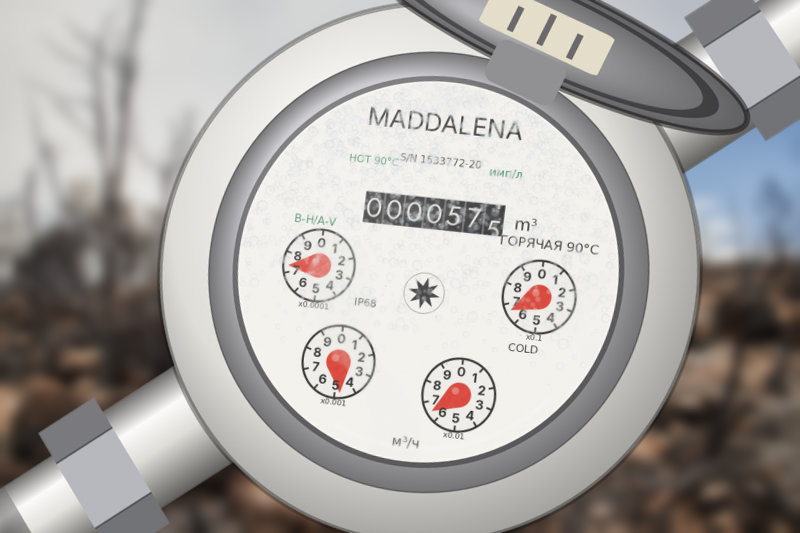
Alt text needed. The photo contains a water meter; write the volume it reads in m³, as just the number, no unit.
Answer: 574.6647
